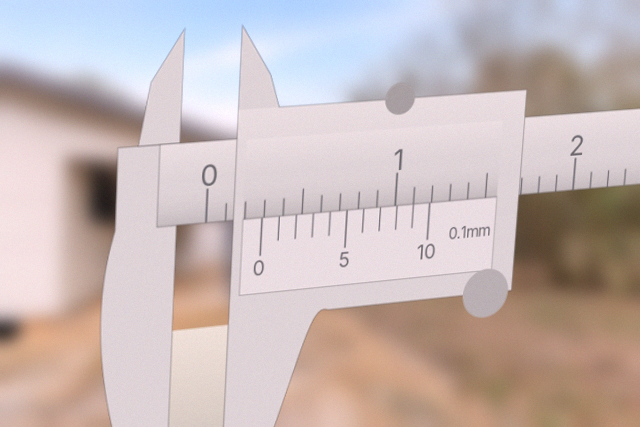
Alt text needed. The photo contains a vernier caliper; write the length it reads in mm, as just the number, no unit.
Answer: 2.9
